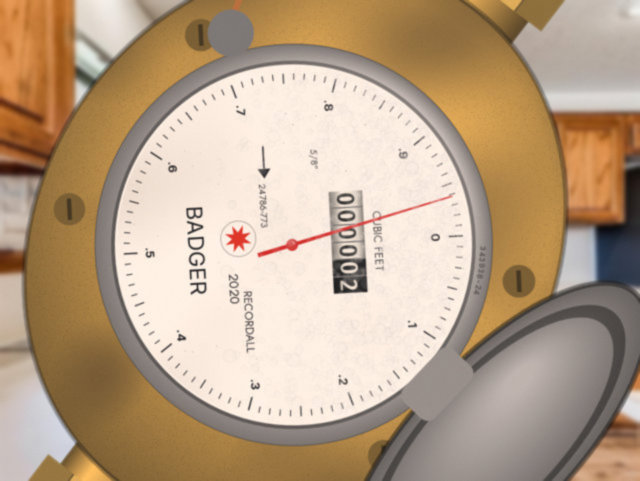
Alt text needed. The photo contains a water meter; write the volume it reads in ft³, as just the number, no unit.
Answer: 1.96
